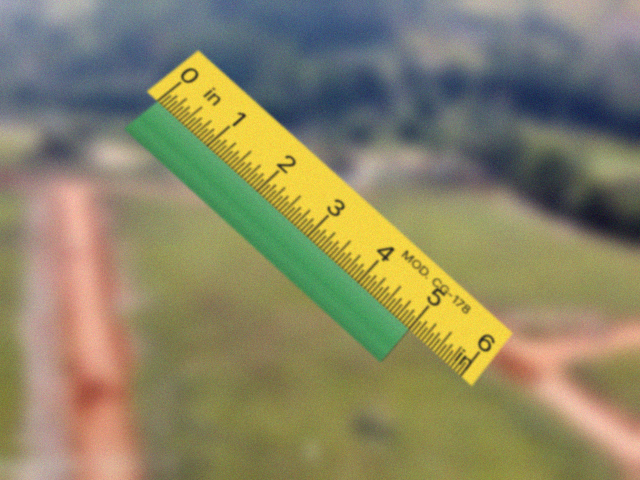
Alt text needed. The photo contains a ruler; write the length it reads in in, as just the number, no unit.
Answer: 5
